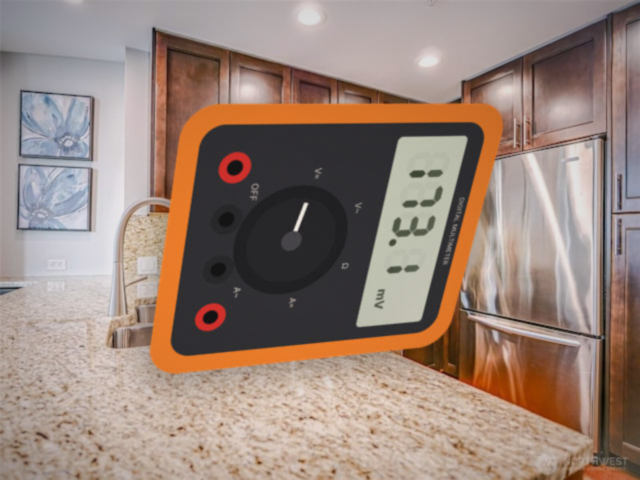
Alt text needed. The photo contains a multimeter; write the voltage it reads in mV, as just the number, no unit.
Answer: 173.1
